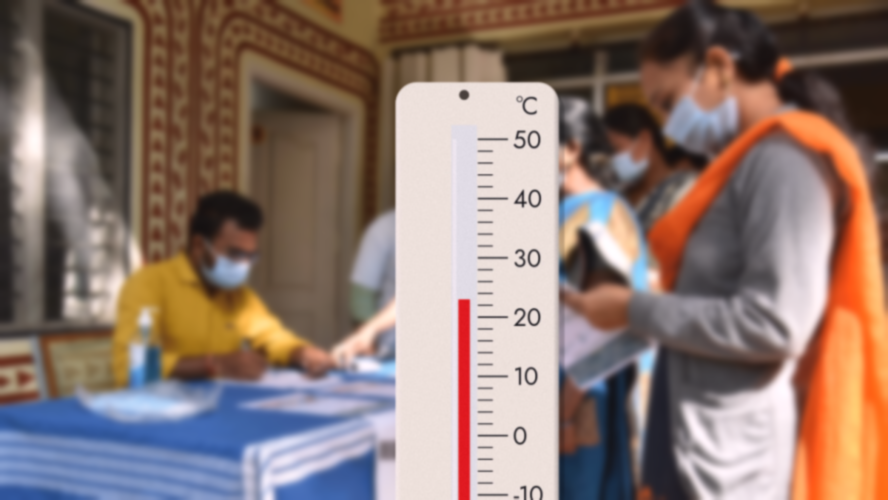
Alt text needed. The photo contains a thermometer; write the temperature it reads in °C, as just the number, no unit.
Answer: 23
